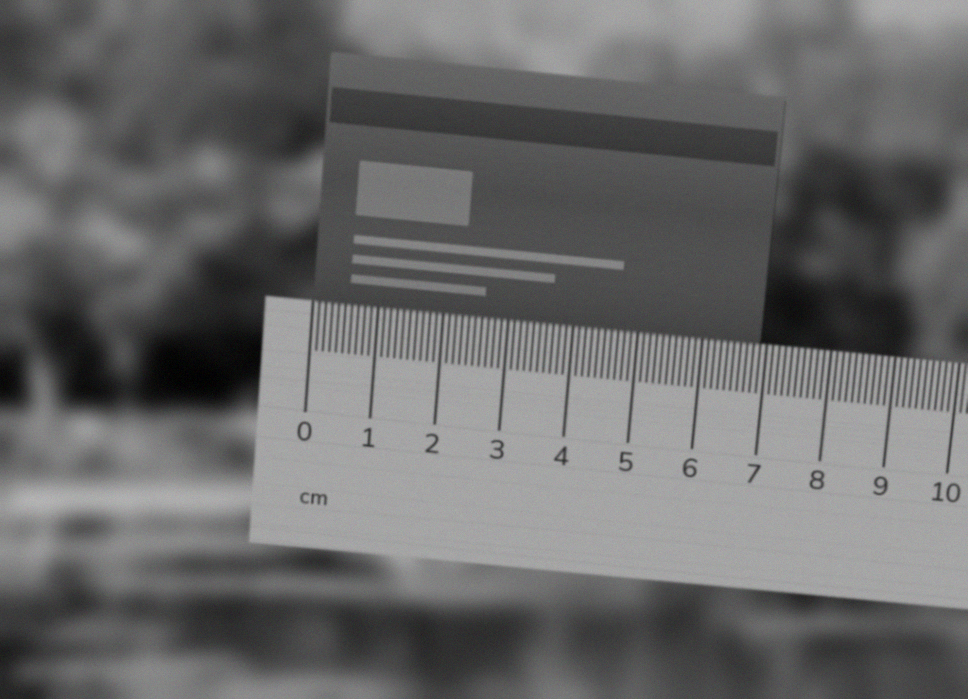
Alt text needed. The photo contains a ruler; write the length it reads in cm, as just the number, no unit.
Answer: 6.9
